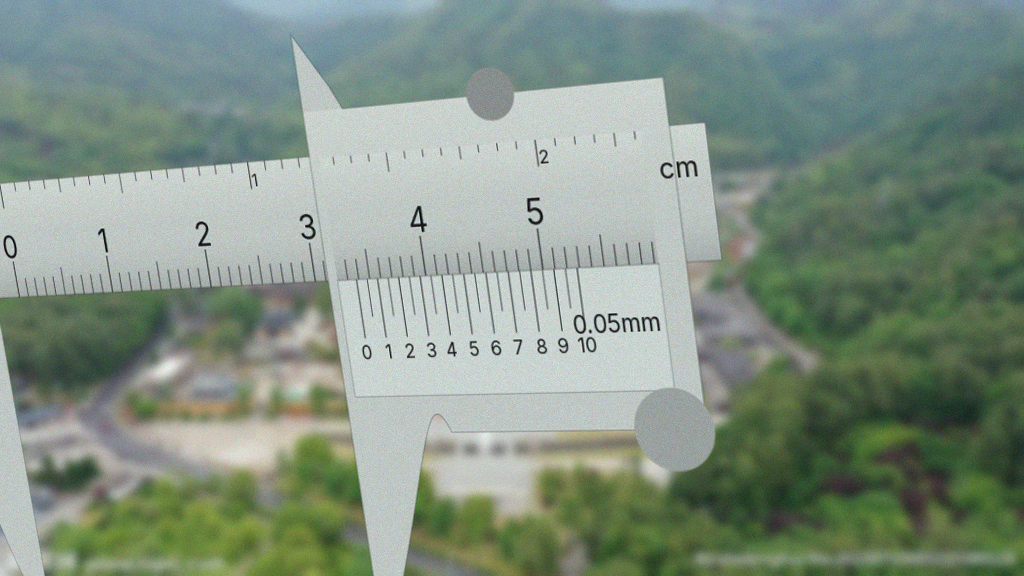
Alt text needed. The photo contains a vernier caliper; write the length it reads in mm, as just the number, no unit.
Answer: 33.8
